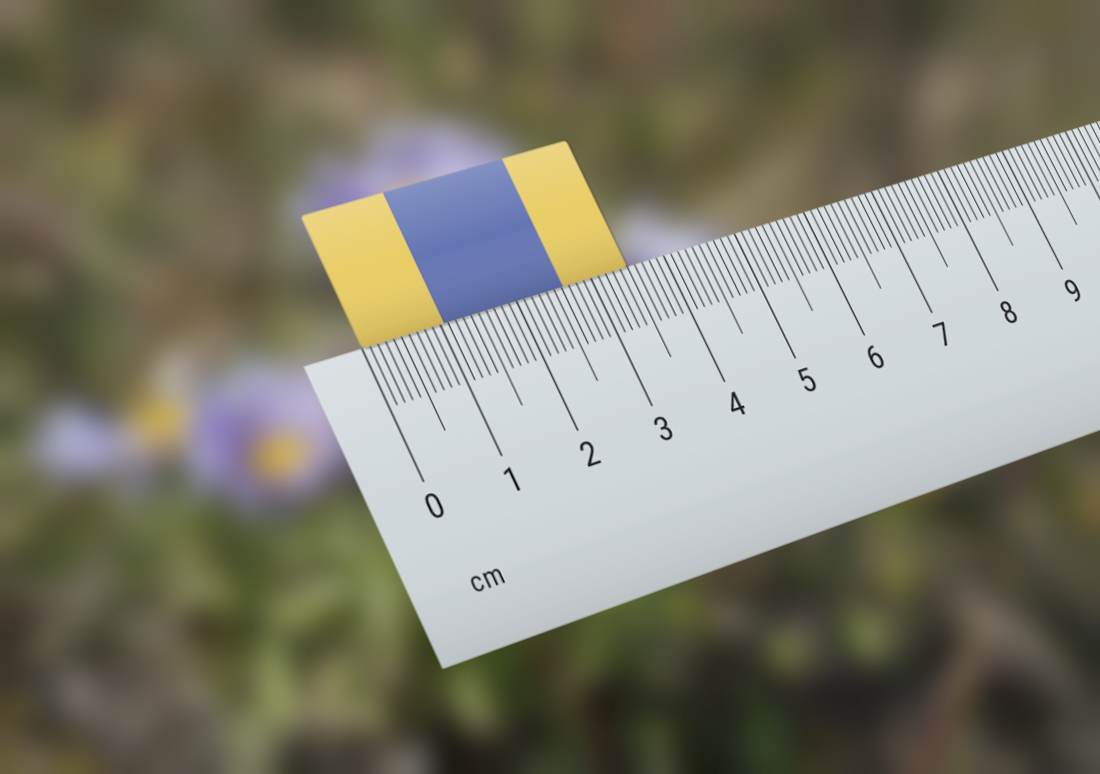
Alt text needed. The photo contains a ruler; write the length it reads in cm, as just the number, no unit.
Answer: 3.5
